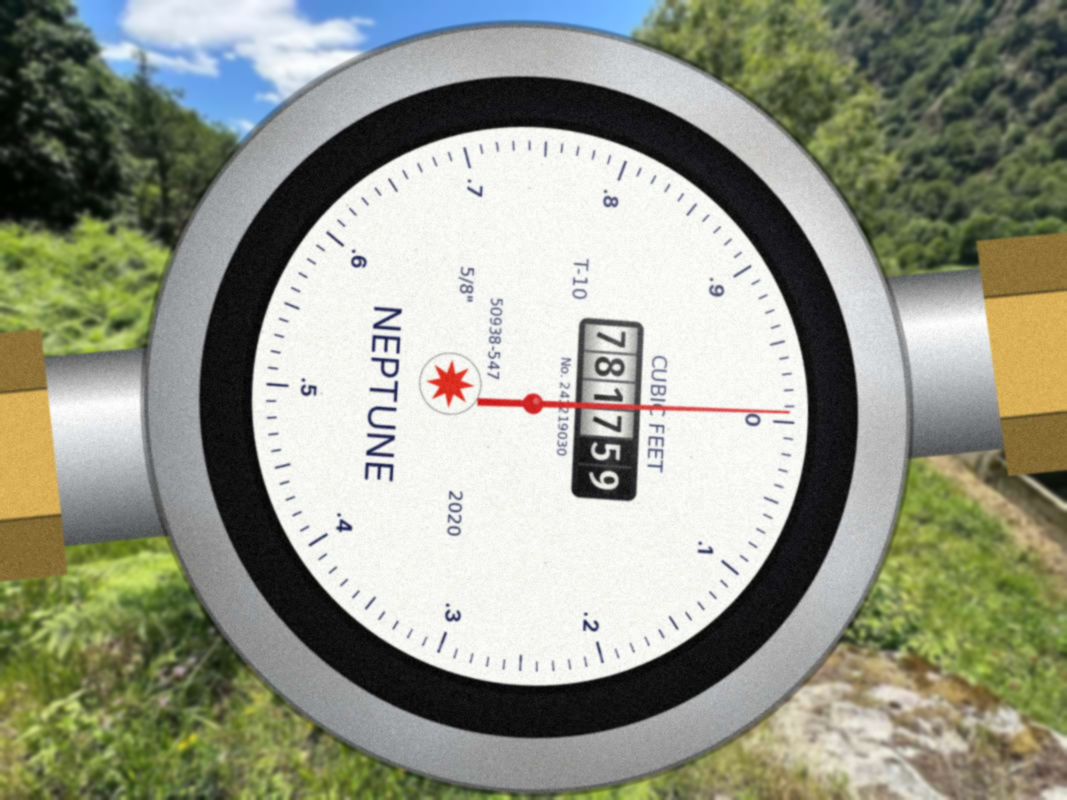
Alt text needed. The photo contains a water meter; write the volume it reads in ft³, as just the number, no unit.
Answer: 781758.99
